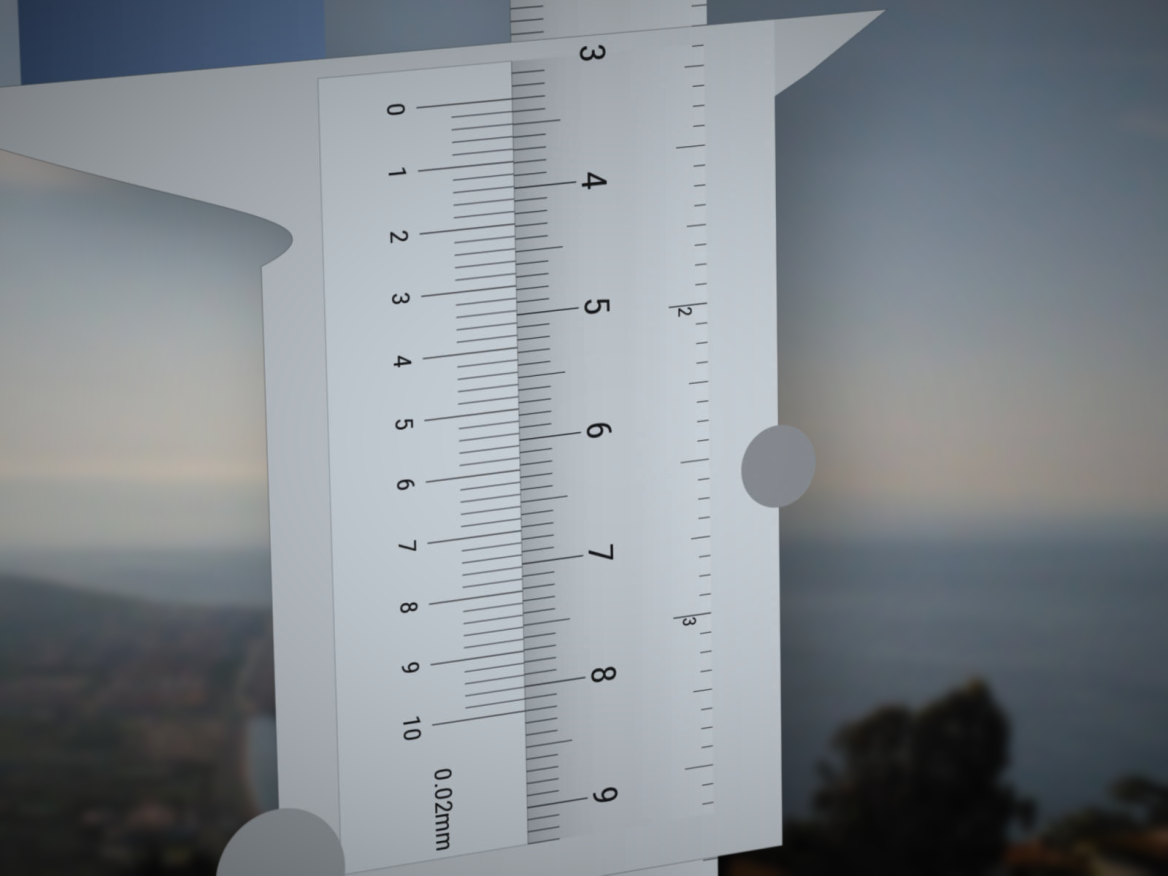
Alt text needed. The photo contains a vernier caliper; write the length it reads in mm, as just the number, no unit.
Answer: 33.0
